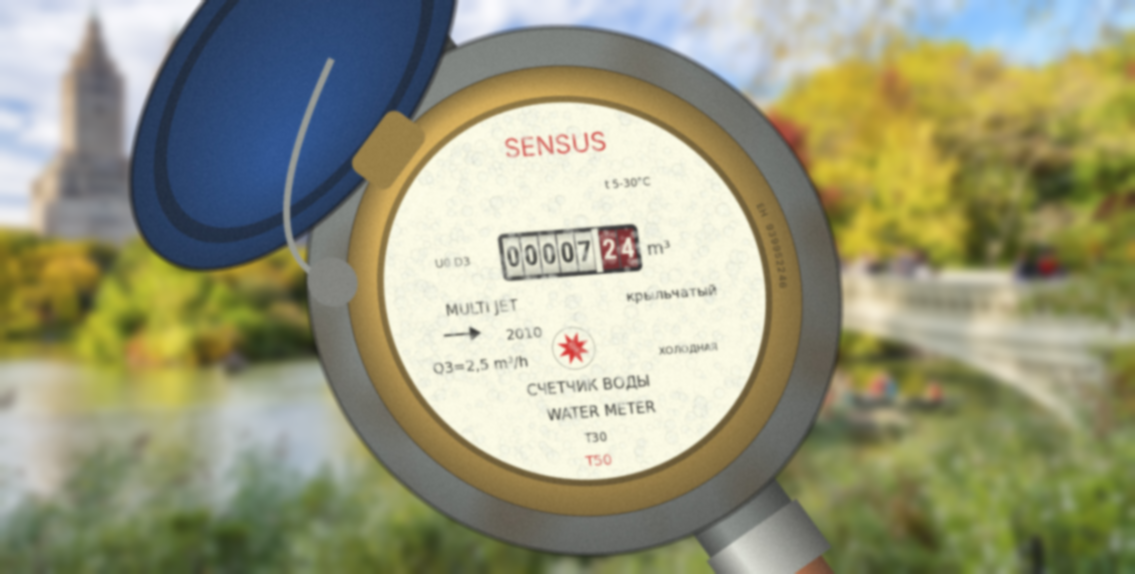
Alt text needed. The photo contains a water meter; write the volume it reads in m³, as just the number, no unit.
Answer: 7.24
